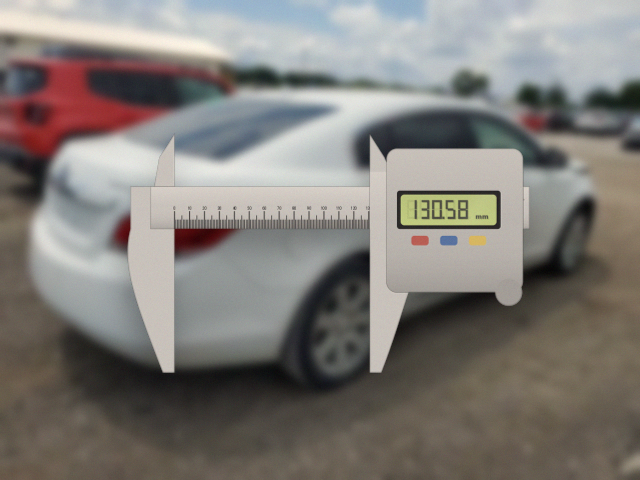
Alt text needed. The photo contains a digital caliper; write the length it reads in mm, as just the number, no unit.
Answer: 130.58
